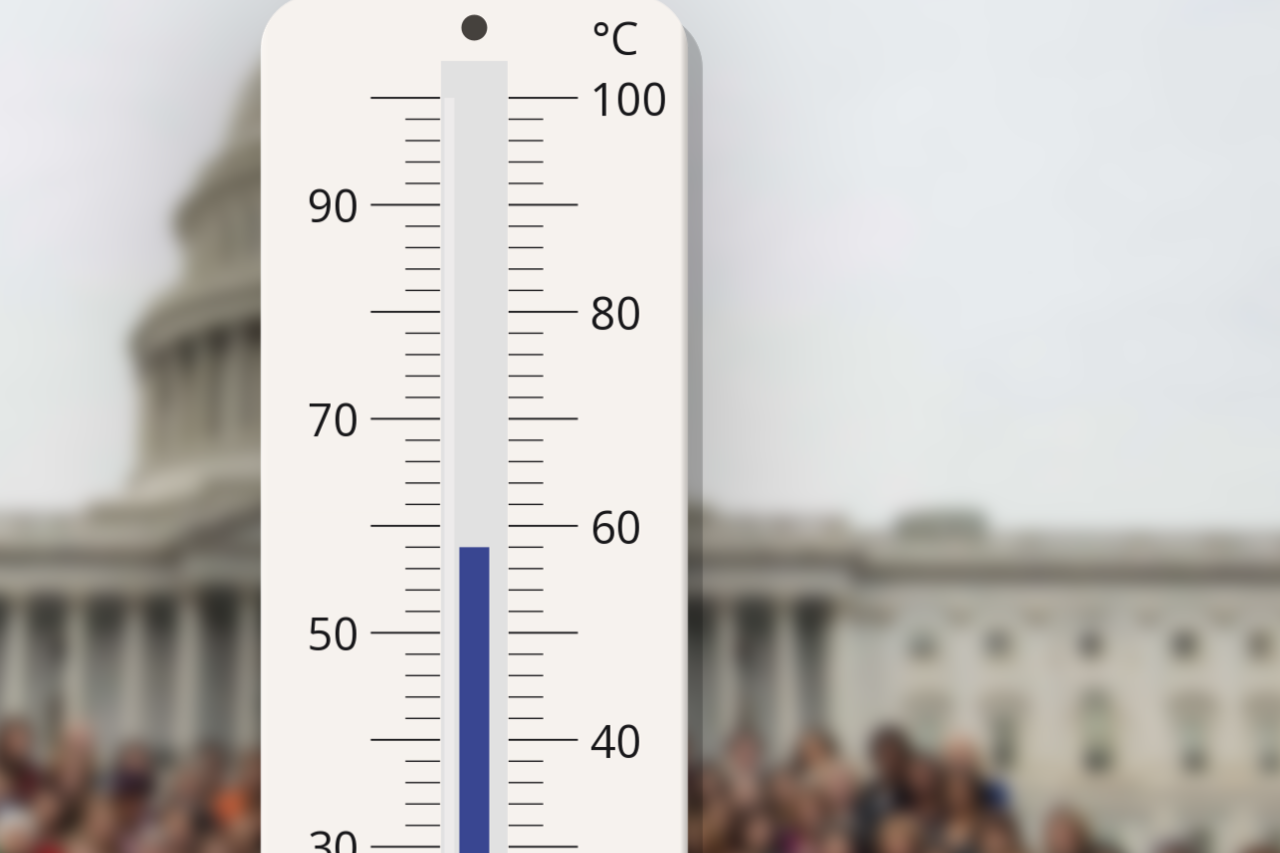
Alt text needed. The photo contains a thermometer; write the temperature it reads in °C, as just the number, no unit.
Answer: 58
